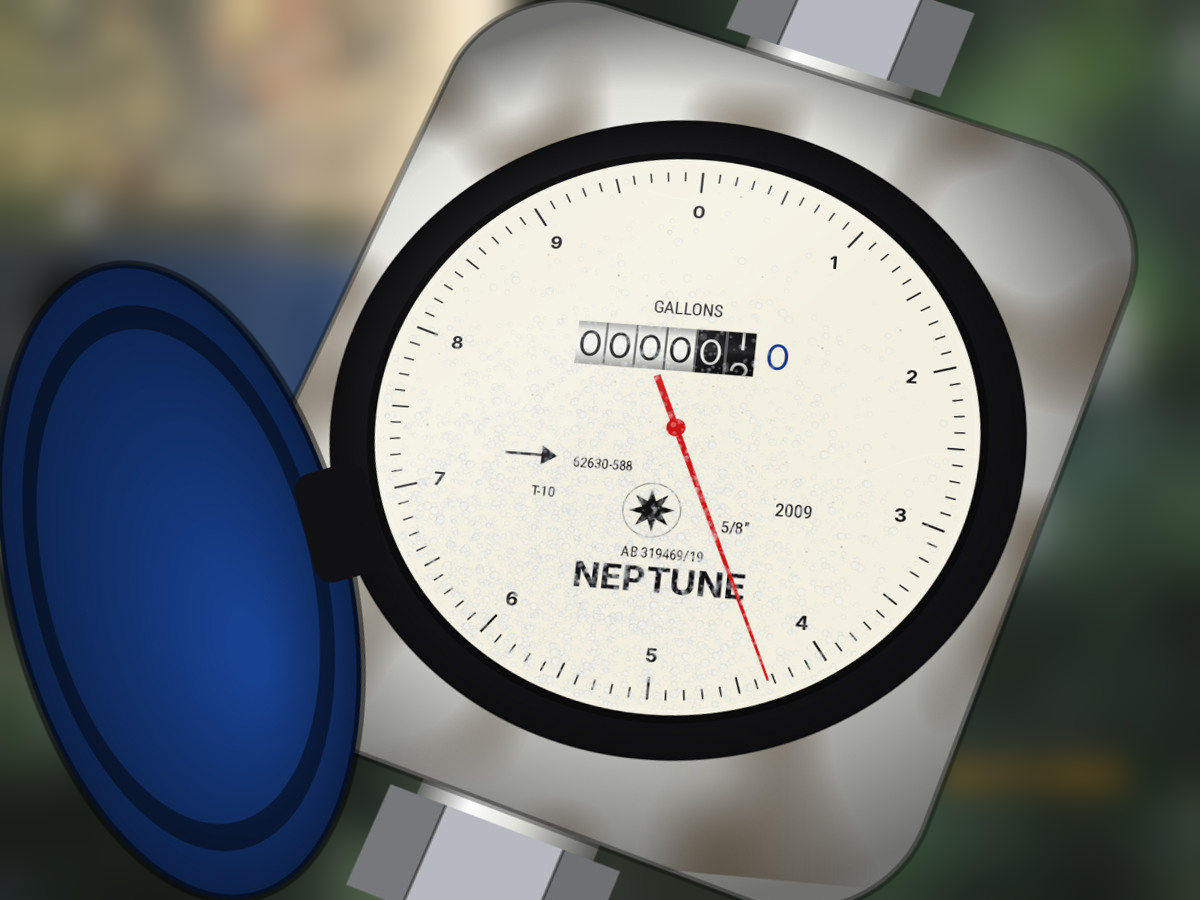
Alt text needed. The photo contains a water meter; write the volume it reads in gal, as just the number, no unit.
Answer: 14.3
